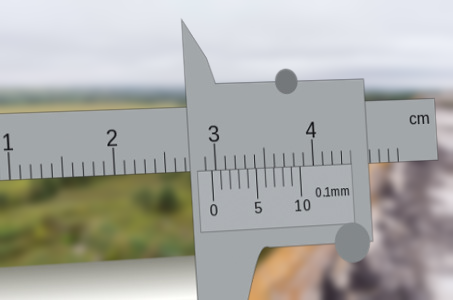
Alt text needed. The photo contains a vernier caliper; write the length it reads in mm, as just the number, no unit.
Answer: 29.6
